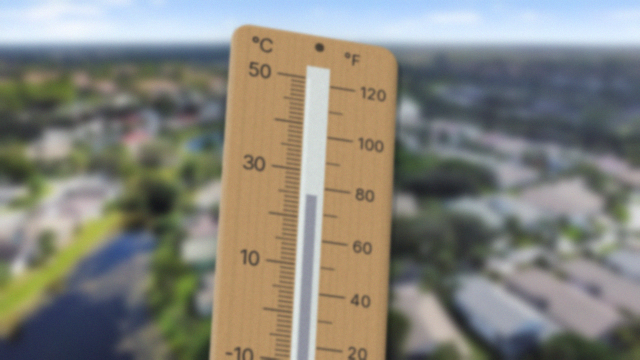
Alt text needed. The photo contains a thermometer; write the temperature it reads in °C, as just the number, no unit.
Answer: 25
